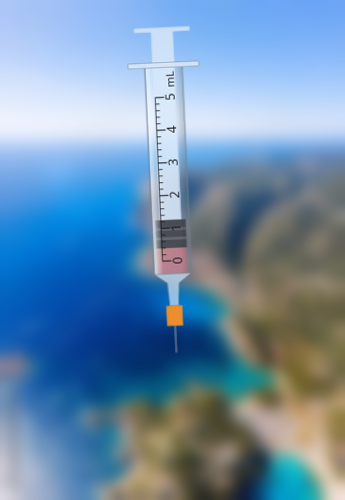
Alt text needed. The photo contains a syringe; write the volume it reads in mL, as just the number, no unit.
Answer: 0.4
